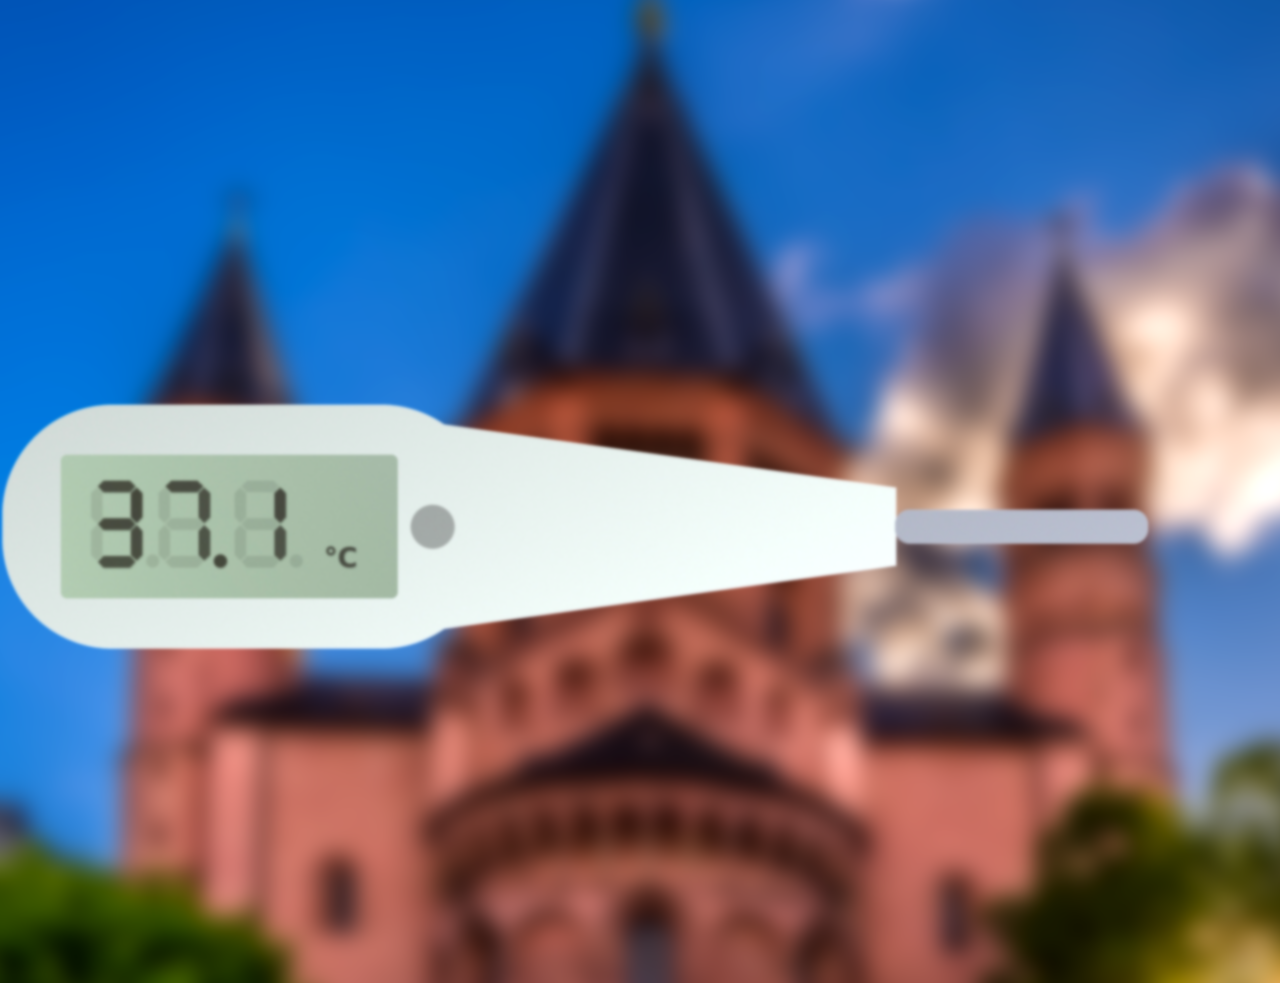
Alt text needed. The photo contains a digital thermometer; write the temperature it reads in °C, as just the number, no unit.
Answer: 37.1
